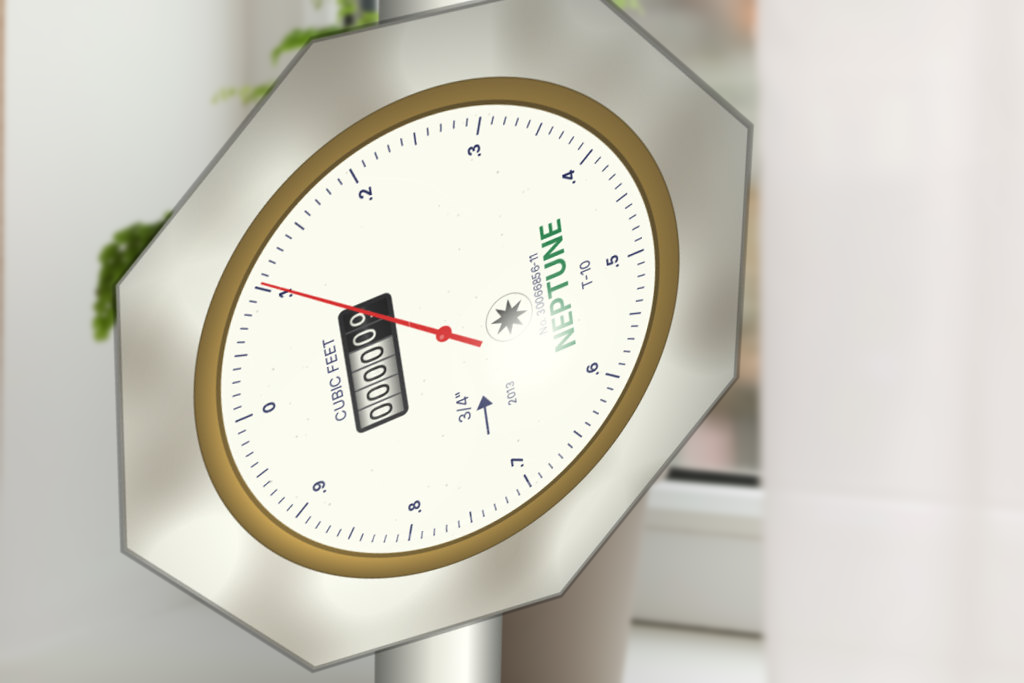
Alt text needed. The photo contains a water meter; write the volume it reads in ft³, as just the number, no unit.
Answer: 9.10
